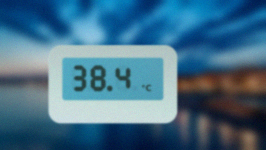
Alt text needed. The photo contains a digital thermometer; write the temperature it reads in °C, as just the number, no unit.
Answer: 38.4
